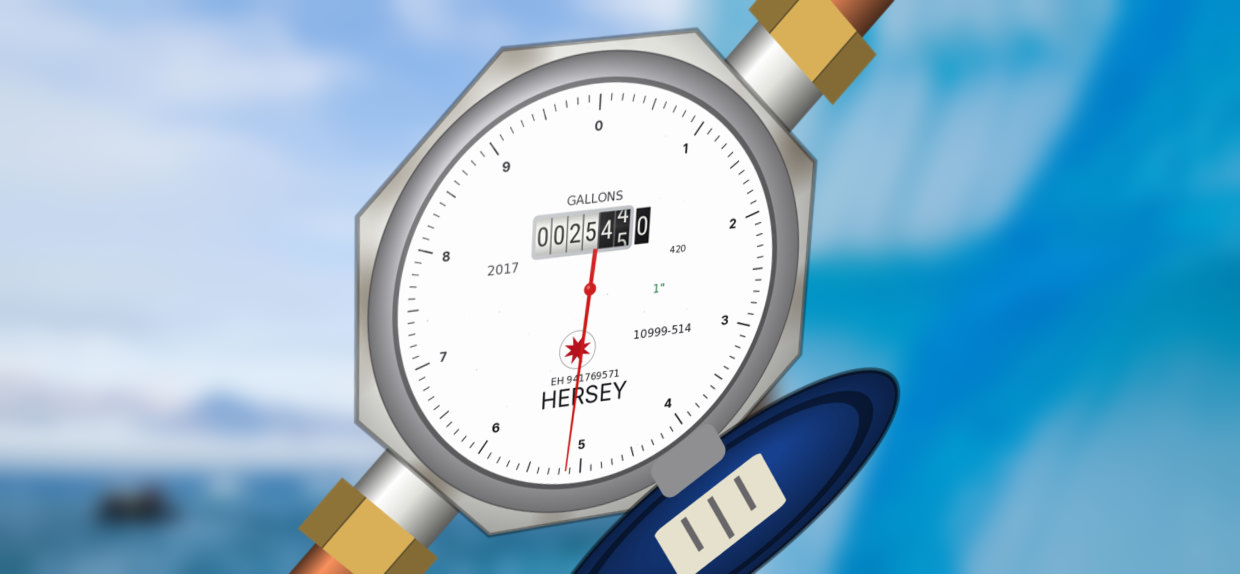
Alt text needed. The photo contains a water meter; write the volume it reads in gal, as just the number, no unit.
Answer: 25445.1
